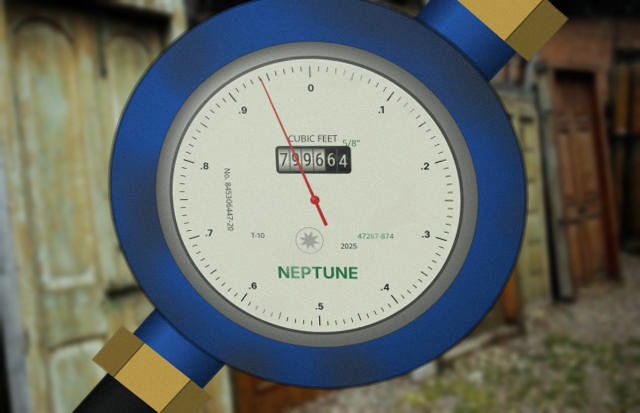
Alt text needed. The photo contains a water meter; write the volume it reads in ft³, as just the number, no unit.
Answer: 799663.94
